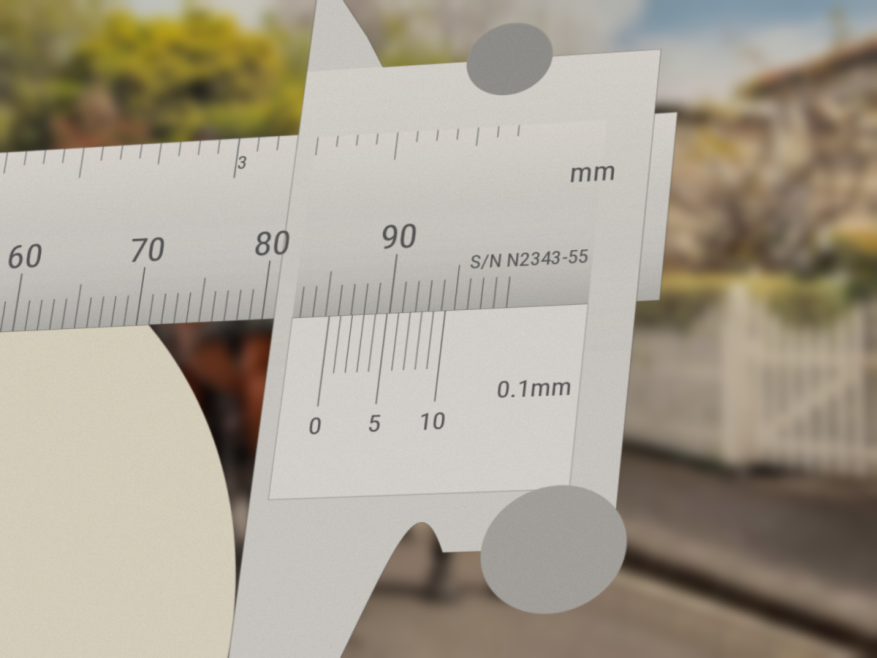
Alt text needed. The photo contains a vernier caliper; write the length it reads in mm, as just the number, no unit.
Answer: 85.3
